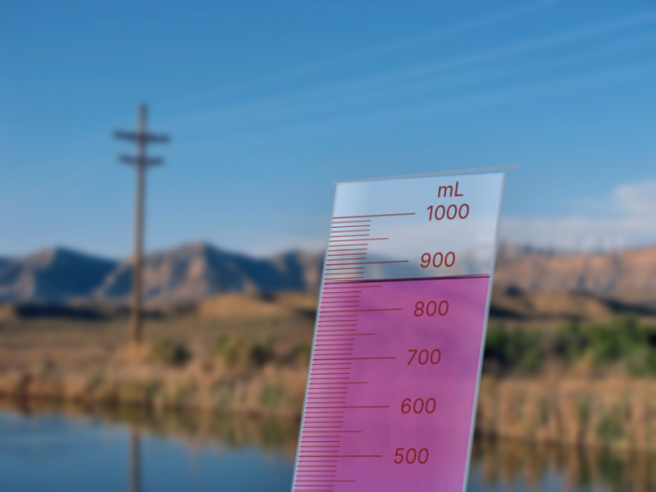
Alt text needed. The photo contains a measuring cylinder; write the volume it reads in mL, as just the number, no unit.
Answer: 860
